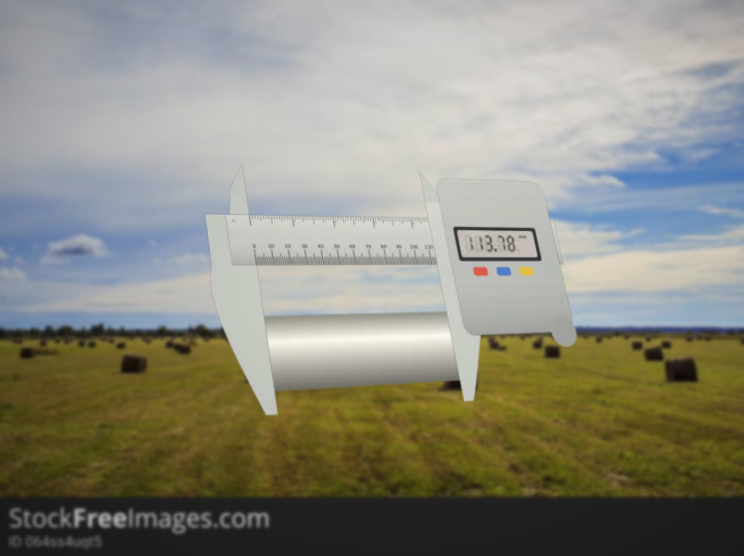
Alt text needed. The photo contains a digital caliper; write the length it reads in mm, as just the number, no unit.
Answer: 113.78
